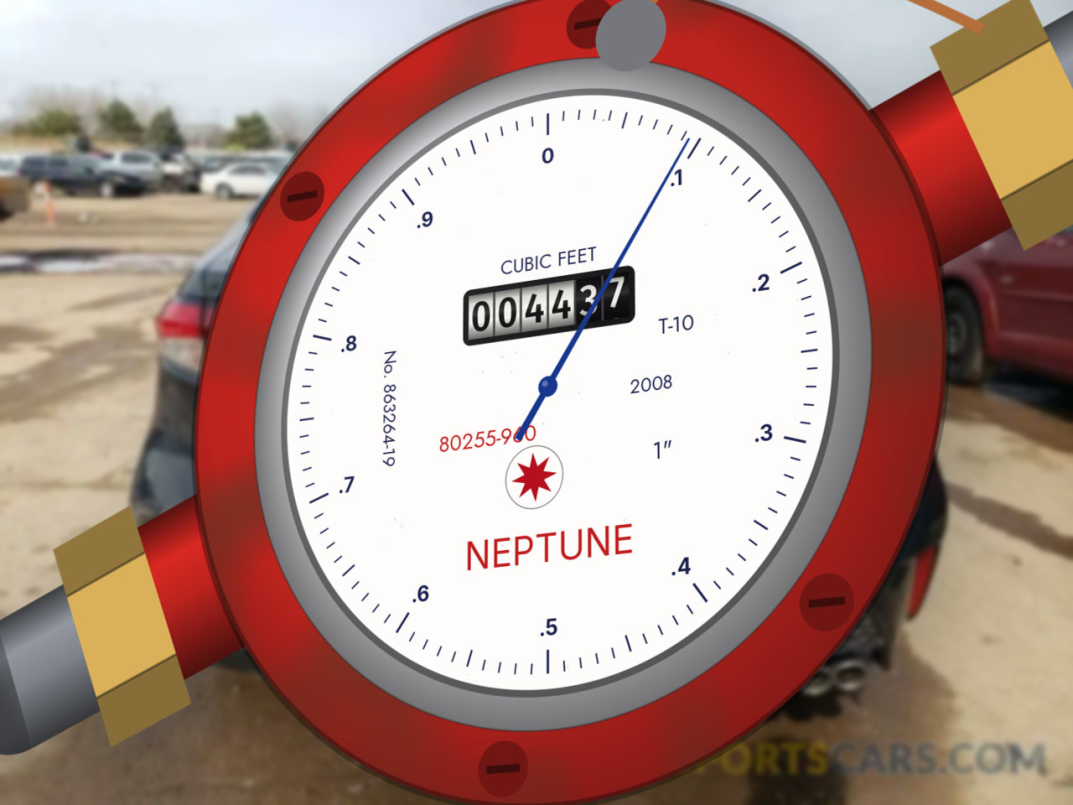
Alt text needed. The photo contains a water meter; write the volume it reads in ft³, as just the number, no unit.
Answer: 4437.09
